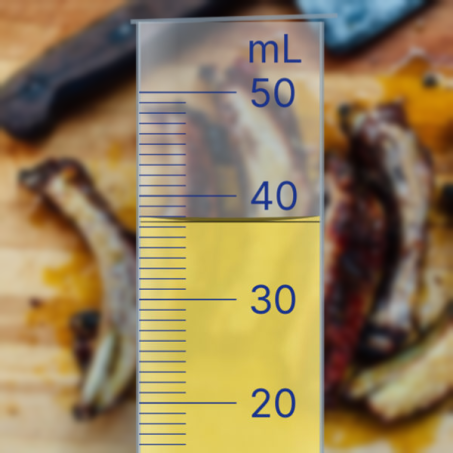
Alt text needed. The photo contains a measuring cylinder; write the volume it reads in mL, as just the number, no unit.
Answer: 37.5
